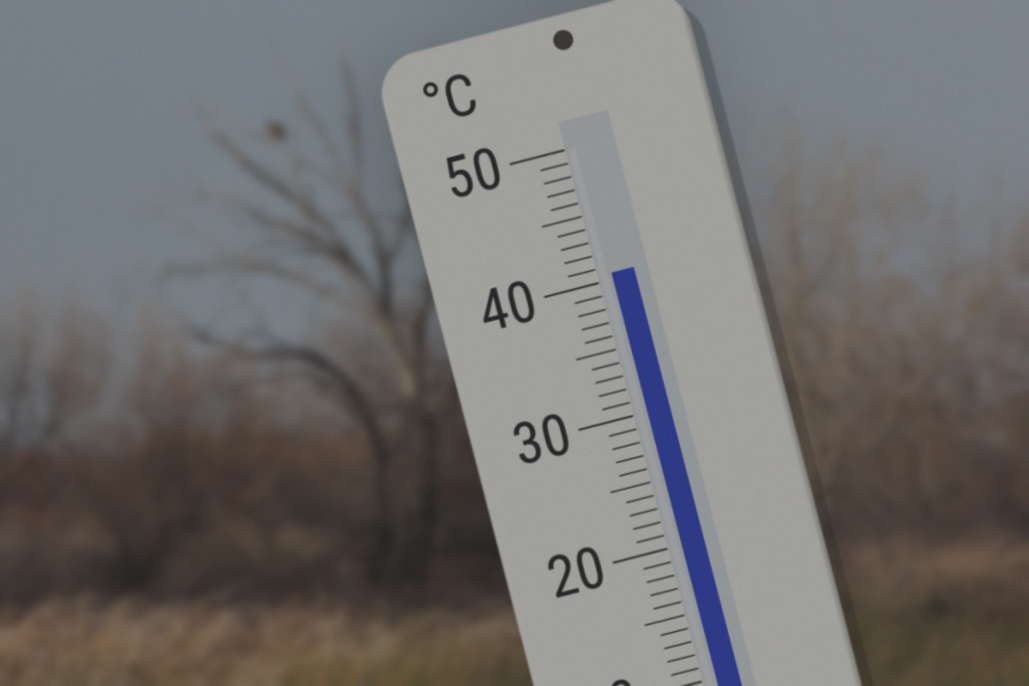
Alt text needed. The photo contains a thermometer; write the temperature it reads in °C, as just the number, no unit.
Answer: 40.5
